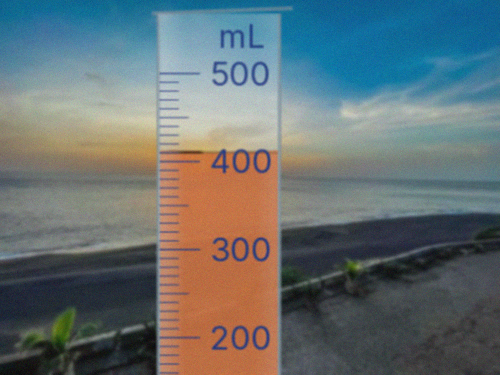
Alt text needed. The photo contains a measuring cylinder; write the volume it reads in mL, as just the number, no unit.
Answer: 410
